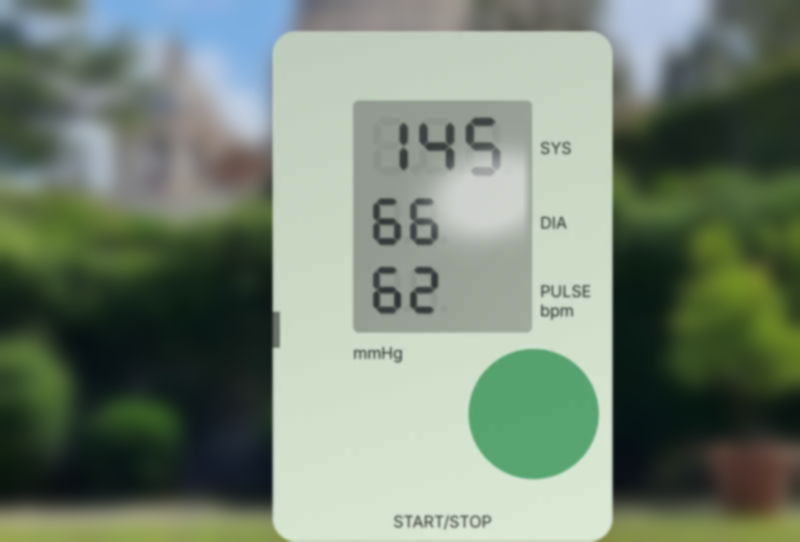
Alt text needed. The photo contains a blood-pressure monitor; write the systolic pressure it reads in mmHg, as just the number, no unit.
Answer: 145
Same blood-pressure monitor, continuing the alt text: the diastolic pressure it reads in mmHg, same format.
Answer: 66
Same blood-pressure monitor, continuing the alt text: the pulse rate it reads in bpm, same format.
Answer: 62
